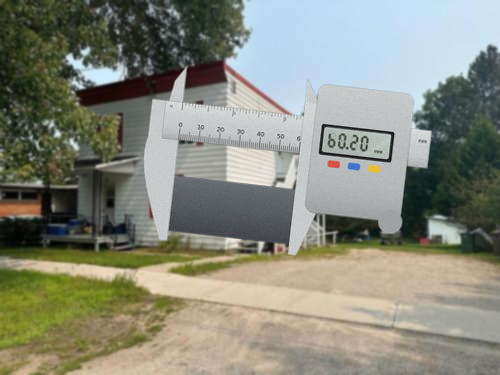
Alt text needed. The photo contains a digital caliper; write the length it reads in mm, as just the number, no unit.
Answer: 60.20
